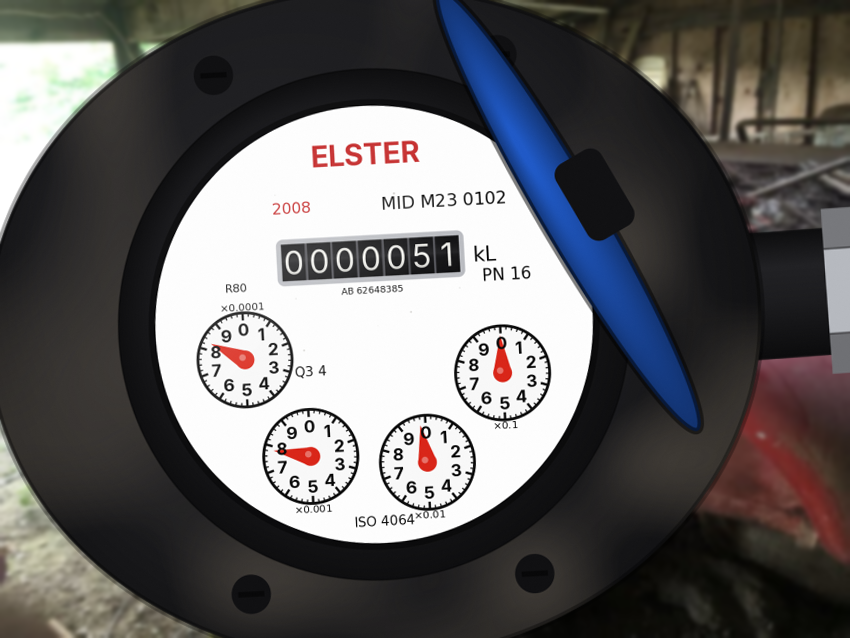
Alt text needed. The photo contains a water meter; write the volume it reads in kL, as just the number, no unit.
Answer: 50.9978
